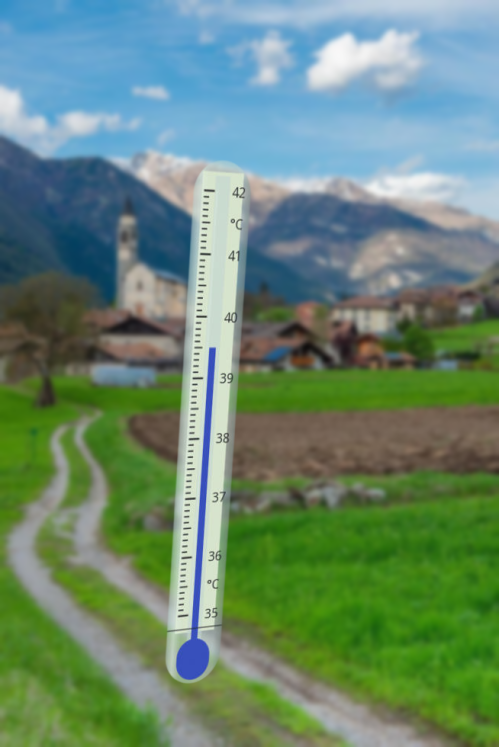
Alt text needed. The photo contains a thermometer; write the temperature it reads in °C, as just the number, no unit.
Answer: 39.5
